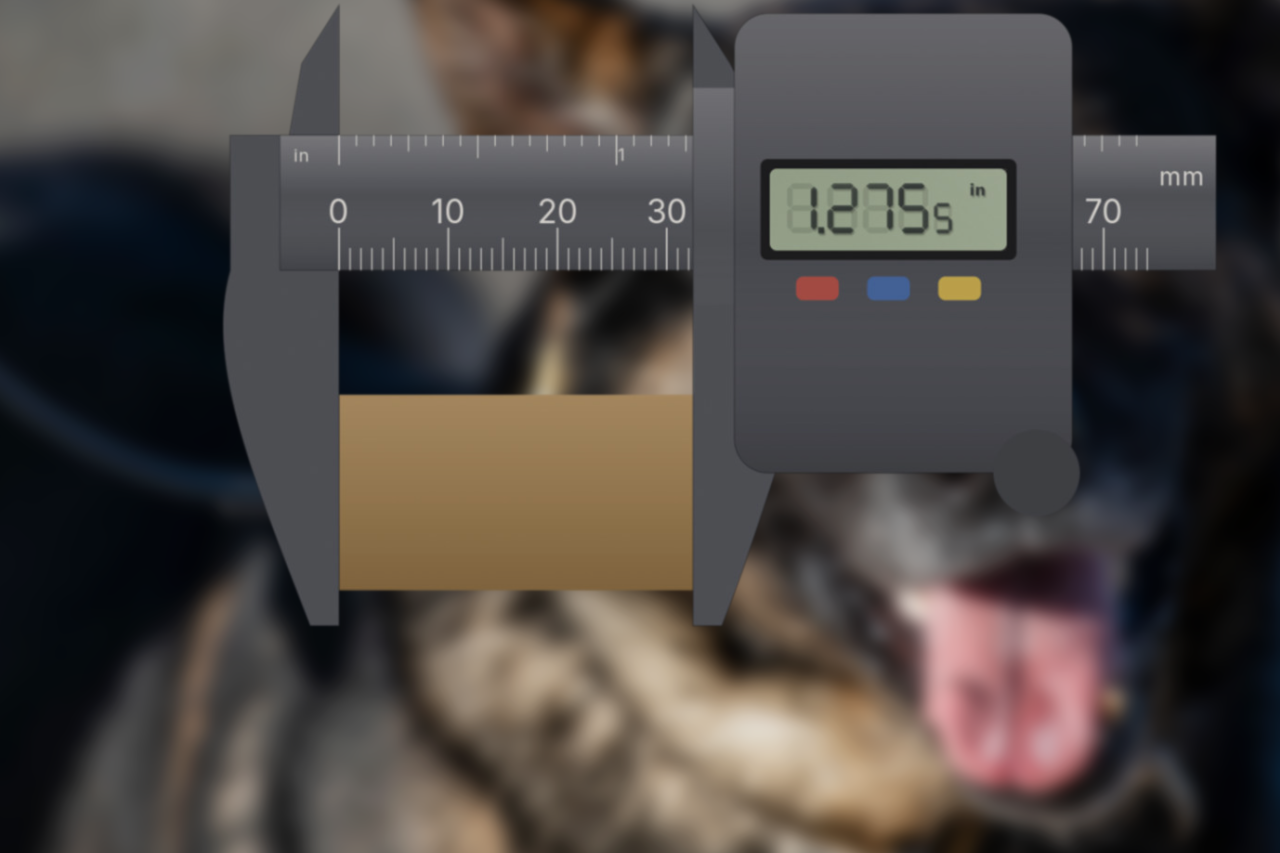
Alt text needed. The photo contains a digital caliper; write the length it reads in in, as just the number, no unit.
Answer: 1.2755
